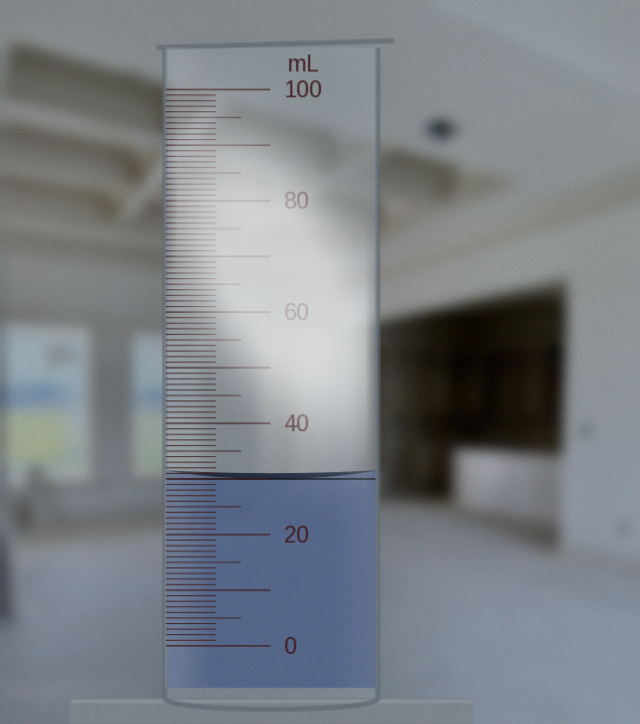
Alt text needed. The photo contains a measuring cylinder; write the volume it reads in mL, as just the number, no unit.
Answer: 30
